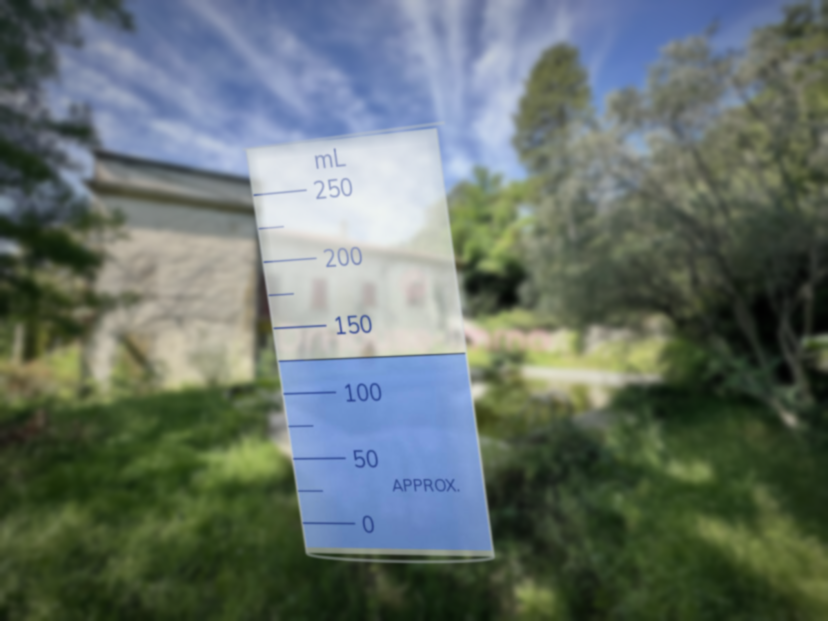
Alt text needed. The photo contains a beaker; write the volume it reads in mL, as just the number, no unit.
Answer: 125
